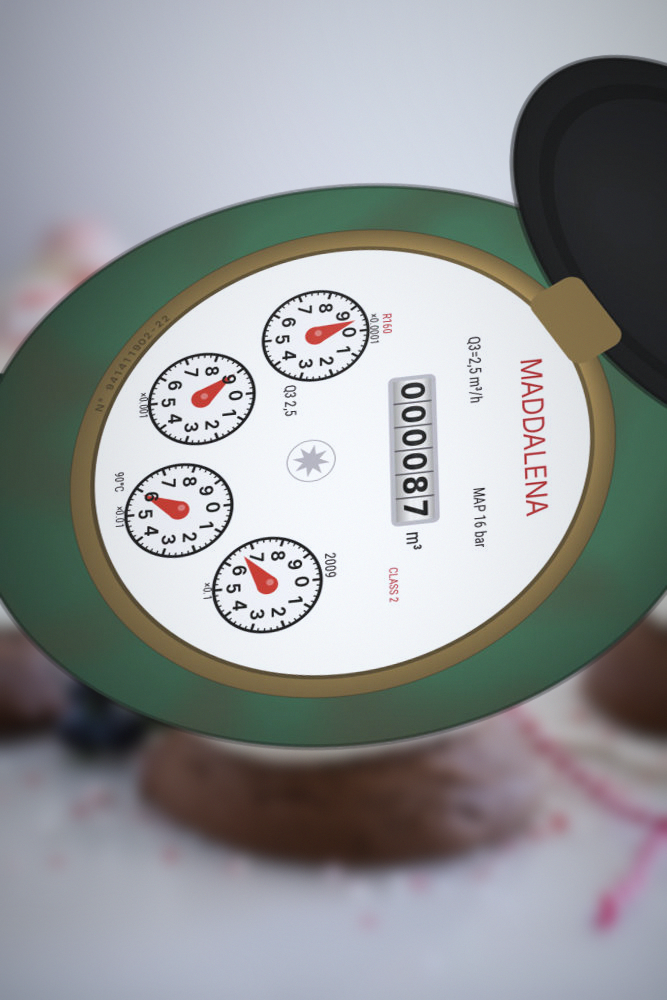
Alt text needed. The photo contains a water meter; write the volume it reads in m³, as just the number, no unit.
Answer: 87.6589
